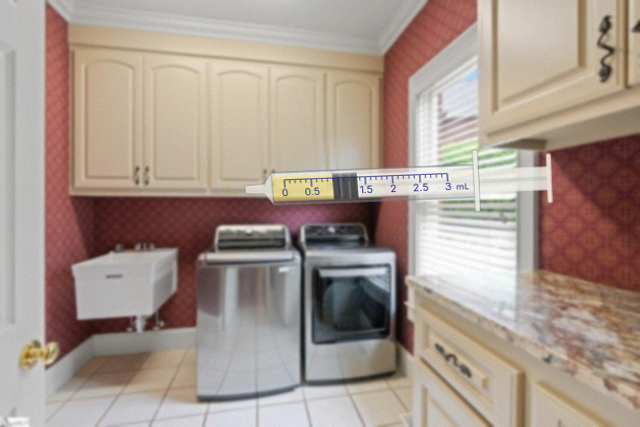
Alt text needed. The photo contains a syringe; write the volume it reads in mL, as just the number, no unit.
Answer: 0.9
